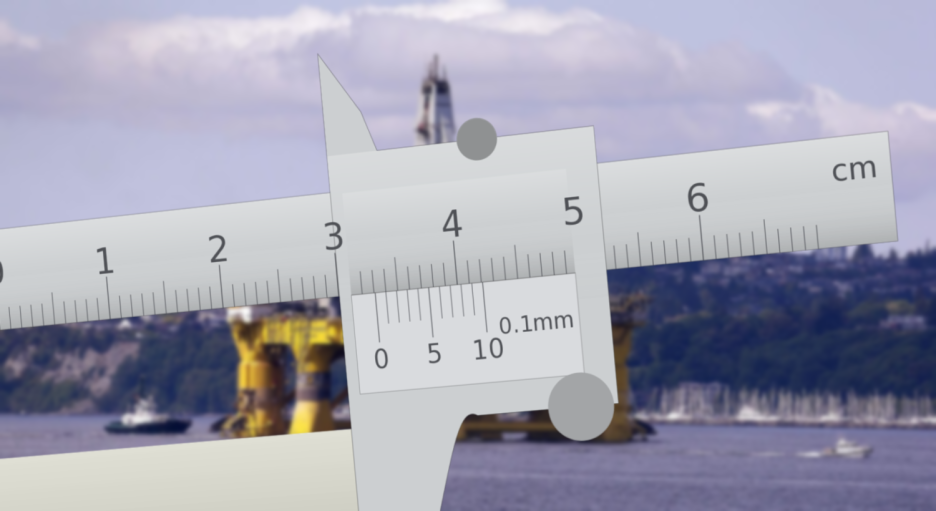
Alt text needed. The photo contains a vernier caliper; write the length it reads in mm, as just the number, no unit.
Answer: 33.1
